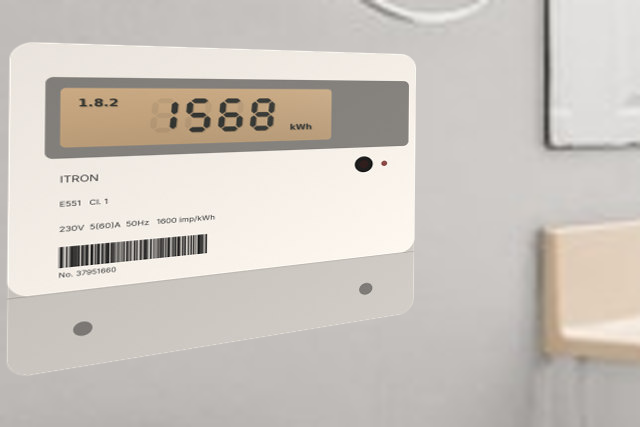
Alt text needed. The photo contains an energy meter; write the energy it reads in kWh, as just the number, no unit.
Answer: 1568
